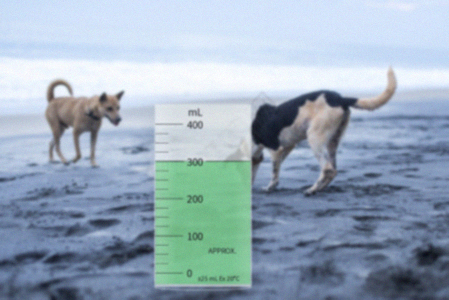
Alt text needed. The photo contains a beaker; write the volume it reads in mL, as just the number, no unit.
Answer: 300
